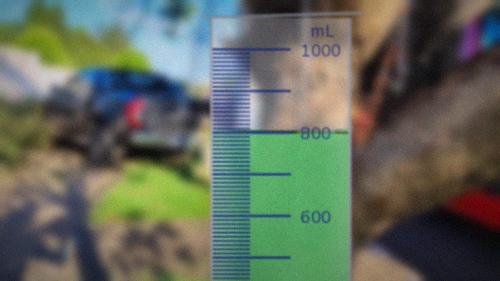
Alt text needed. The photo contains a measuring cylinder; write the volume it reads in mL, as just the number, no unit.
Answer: 800
